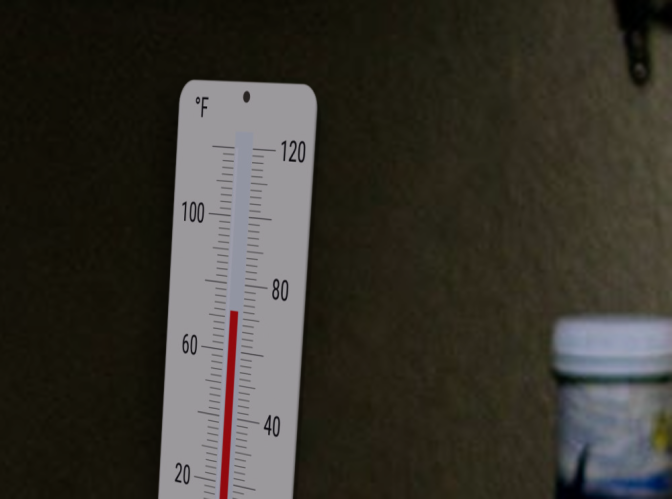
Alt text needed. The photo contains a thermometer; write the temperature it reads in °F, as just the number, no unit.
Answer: 72
